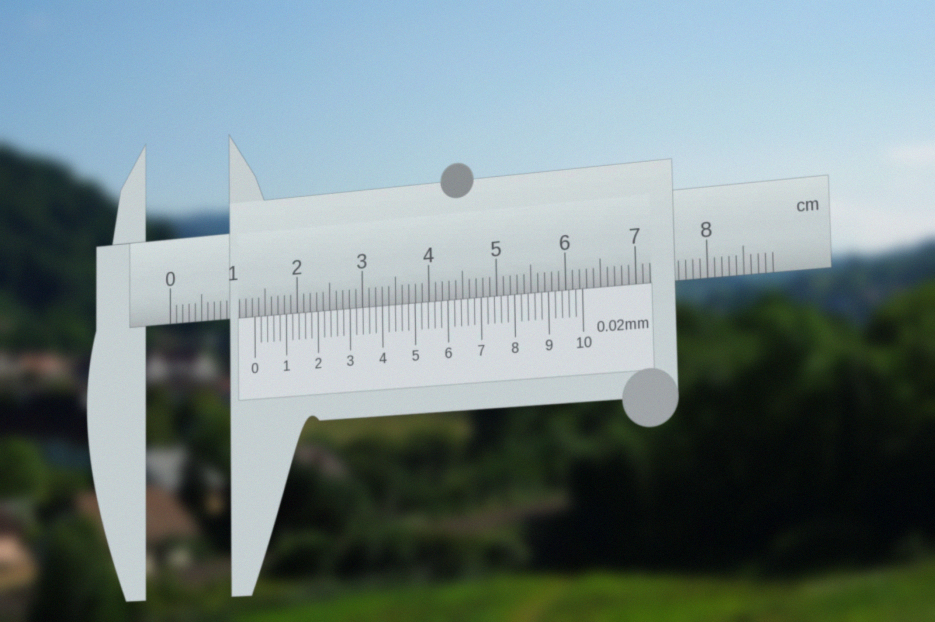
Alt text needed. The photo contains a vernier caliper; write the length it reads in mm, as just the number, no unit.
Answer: 13.4
